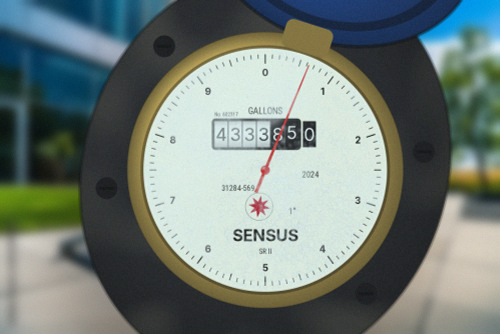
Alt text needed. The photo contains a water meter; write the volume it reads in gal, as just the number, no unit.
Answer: 4333850.6
